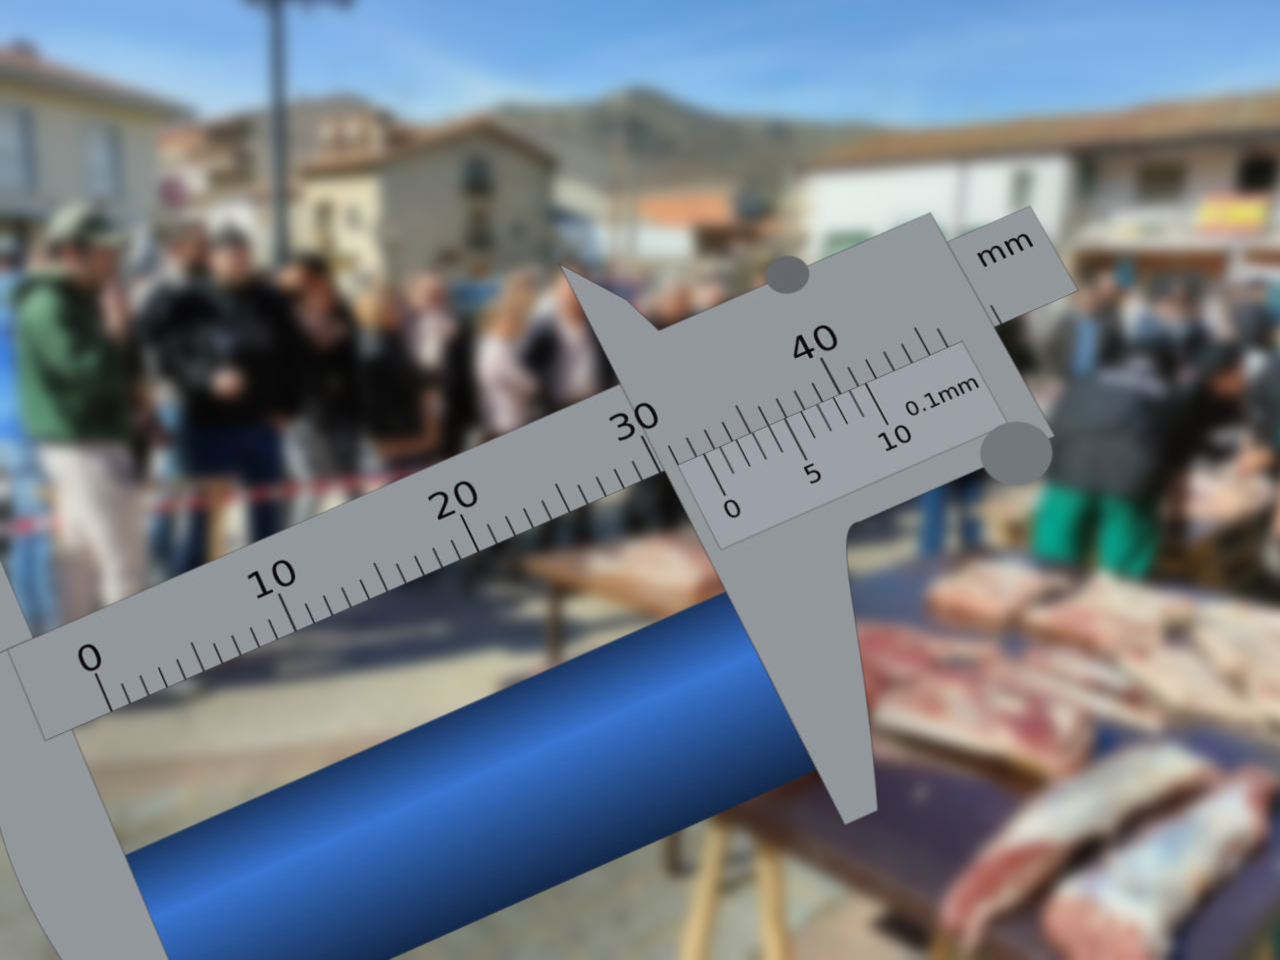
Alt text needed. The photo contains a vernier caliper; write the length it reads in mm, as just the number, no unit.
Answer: 32.4
